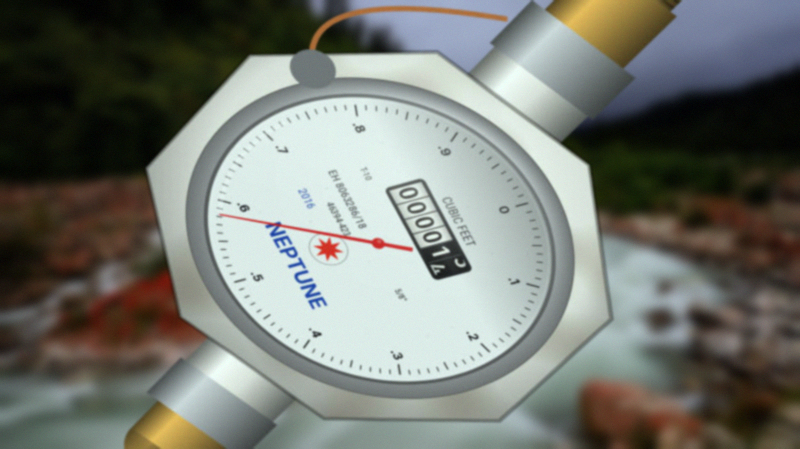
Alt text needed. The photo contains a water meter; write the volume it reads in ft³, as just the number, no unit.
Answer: 13.58
